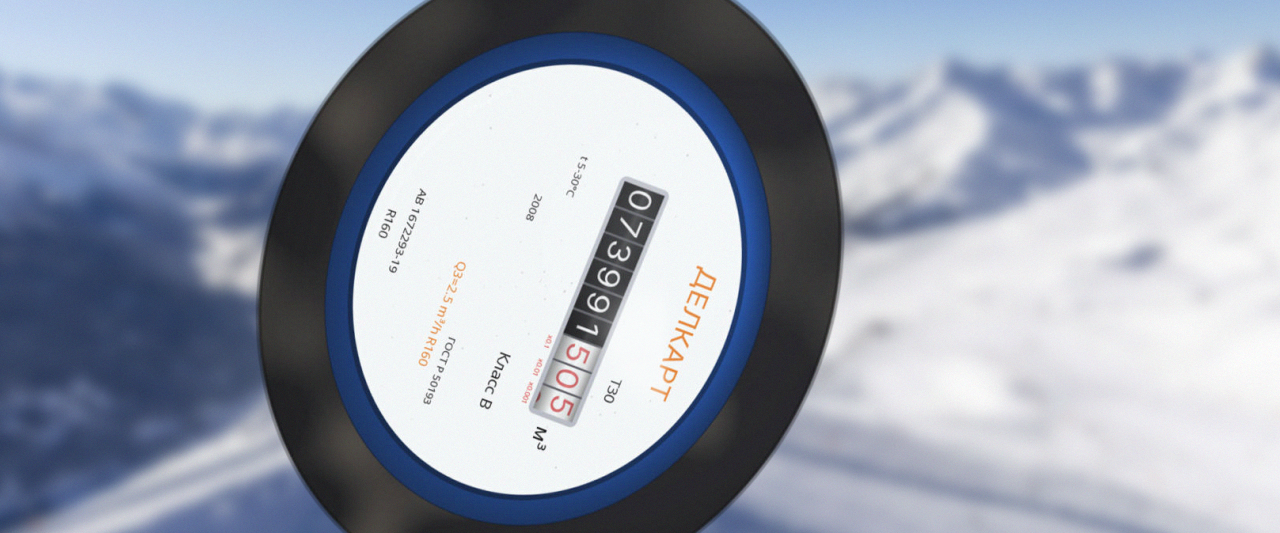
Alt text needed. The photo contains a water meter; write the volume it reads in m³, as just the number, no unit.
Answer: 73991.505
